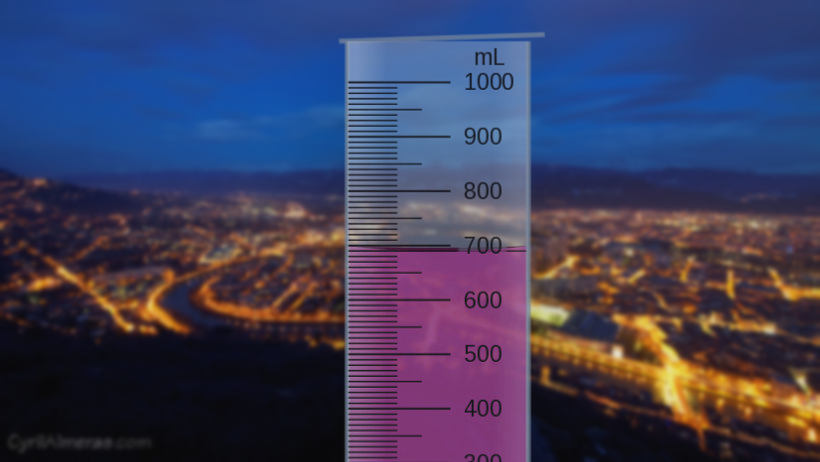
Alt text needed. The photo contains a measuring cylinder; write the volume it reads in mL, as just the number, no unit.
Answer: 690
